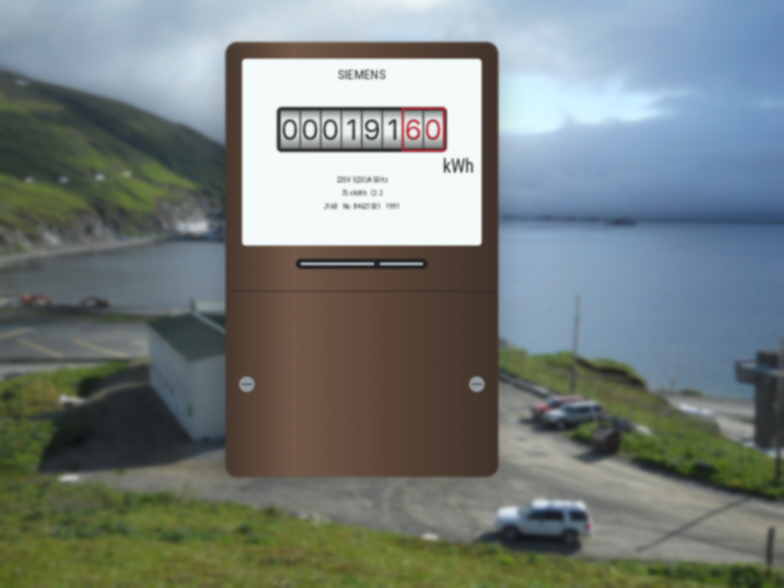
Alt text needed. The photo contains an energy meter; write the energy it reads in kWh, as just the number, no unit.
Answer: 191.60
